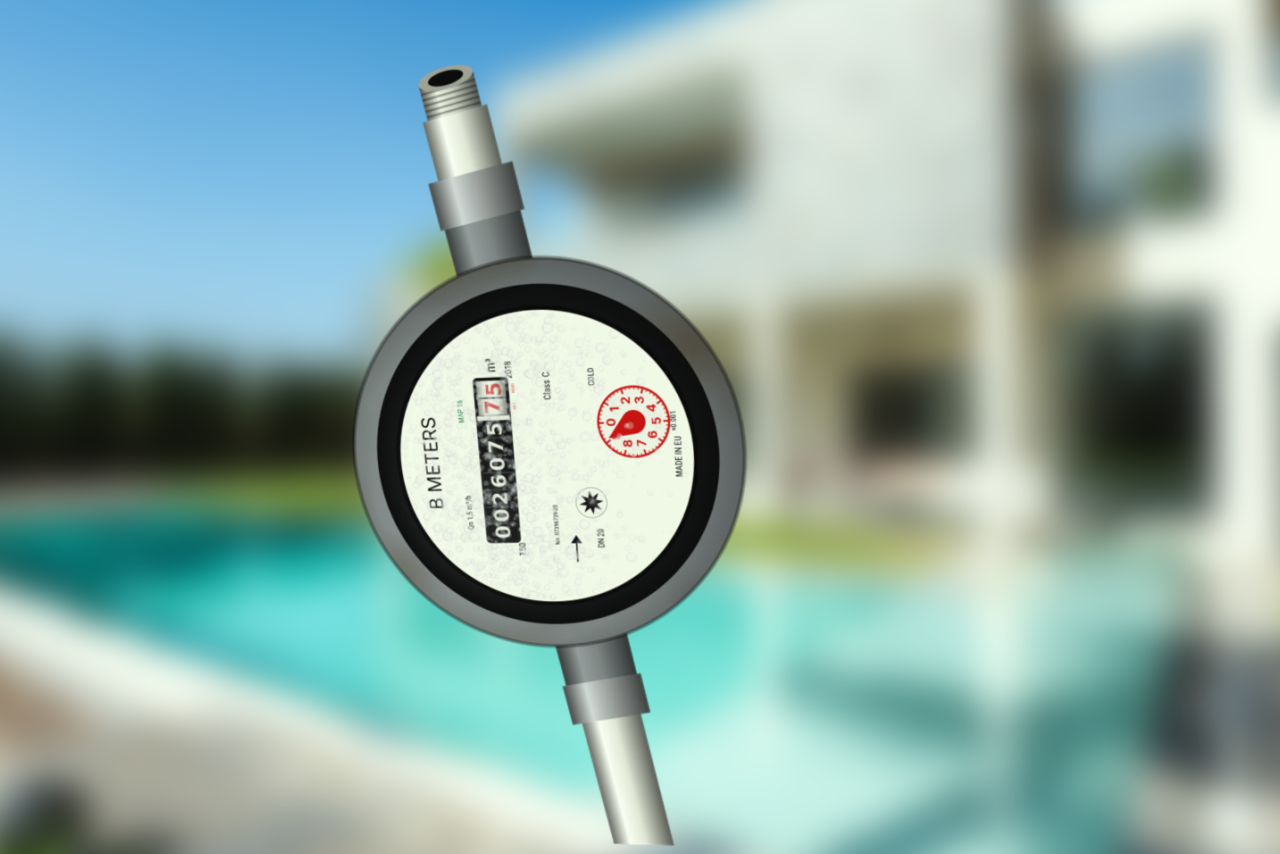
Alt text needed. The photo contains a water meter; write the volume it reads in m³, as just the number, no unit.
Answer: 26075.749
